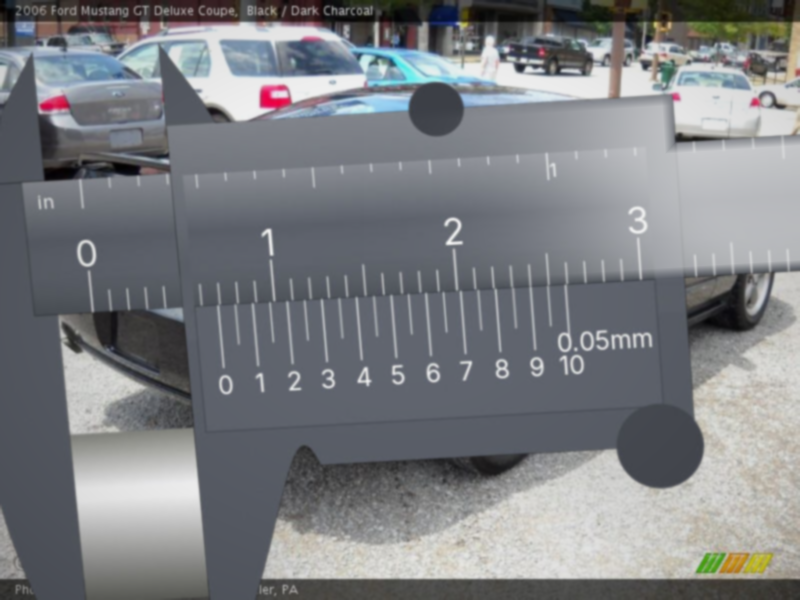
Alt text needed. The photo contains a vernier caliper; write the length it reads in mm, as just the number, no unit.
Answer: 6.9
